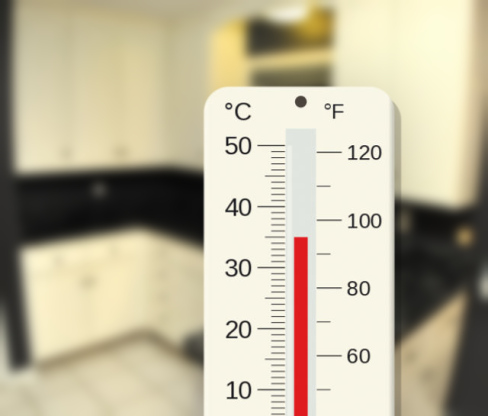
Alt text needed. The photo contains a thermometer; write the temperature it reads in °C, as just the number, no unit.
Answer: 35
